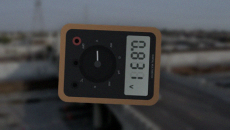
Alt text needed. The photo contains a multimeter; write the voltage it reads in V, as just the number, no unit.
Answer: 0.831
